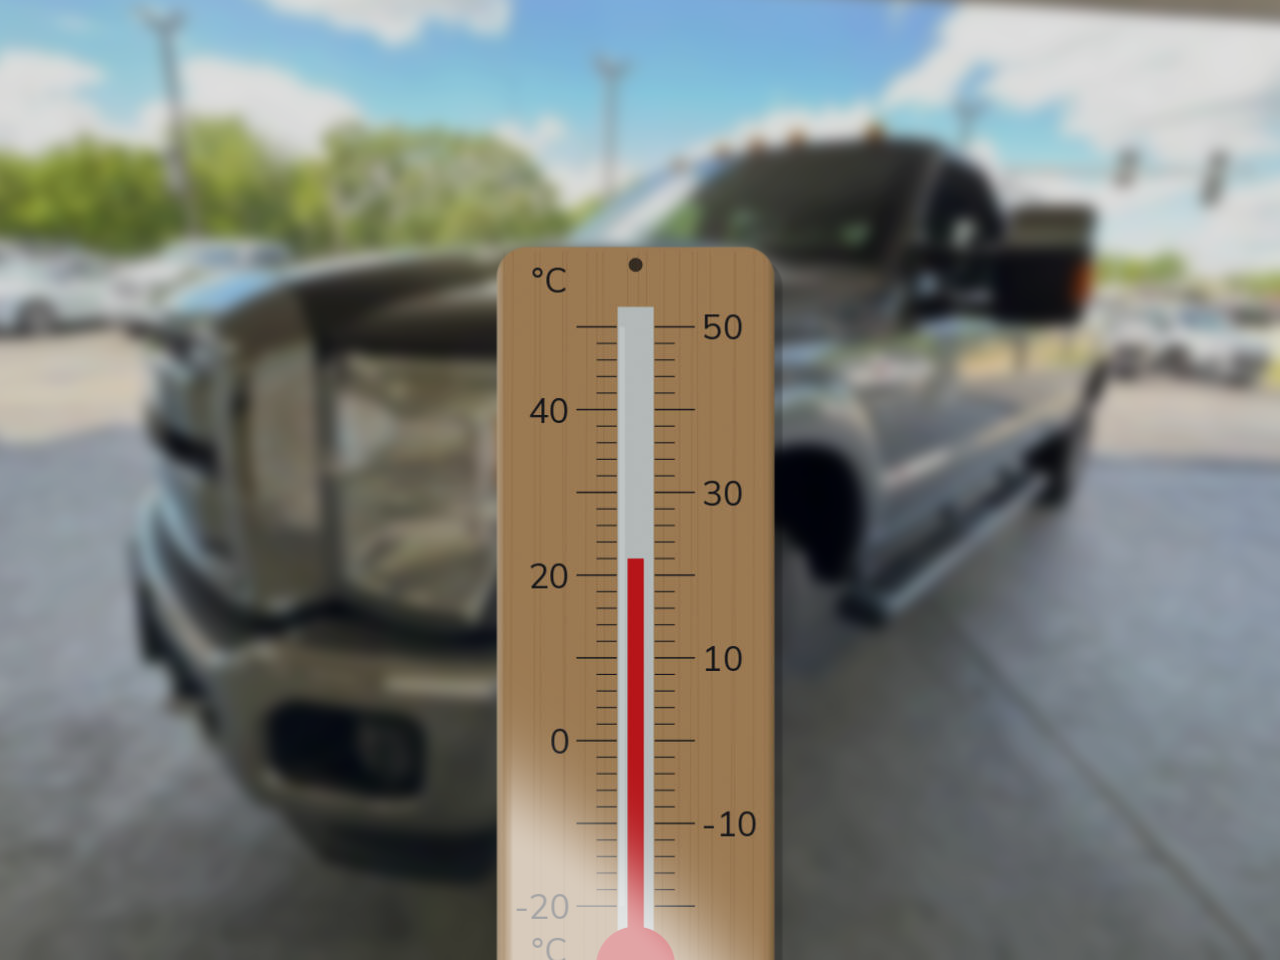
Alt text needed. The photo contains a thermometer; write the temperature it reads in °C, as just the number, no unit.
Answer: 22
